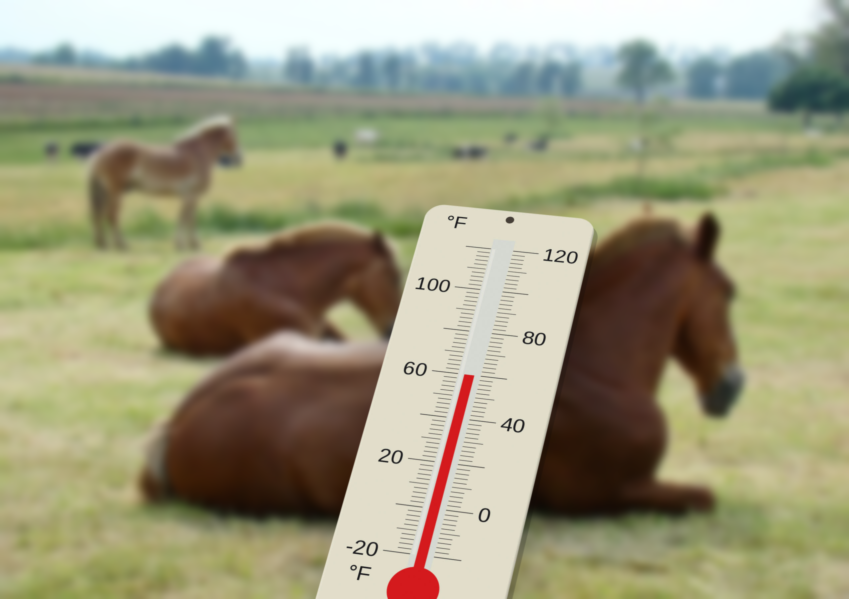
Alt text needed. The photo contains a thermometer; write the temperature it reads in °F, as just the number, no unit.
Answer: 60
